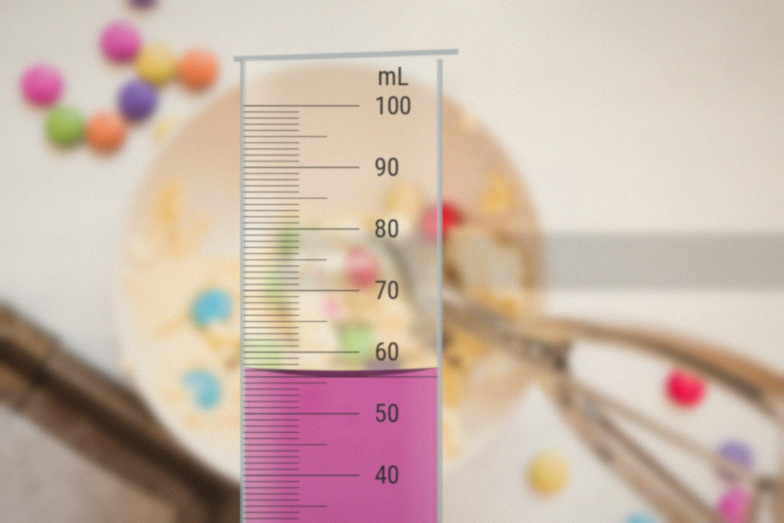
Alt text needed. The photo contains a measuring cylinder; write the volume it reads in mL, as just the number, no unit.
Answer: 56
